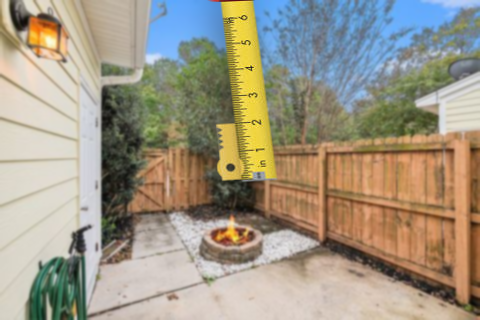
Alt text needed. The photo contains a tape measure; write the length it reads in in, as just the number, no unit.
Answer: 2
